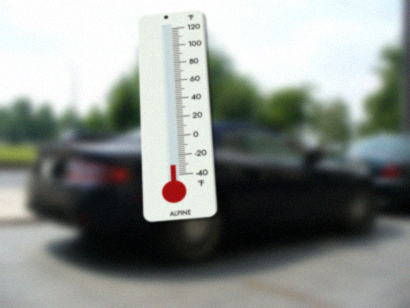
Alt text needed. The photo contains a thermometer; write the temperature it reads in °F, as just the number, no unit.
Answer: -30
